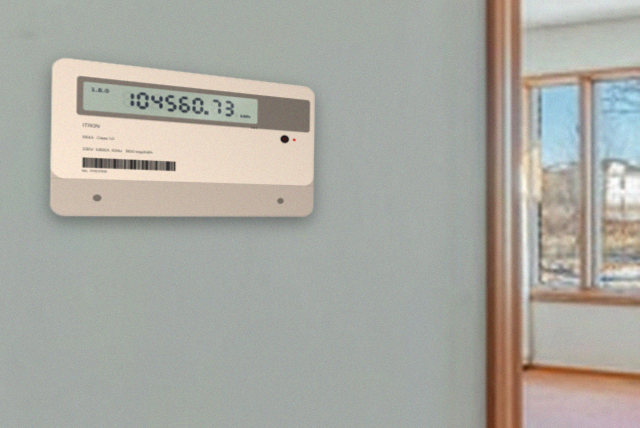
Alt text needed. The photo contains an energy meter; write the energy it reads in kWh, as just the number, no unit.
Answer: 104560.73
